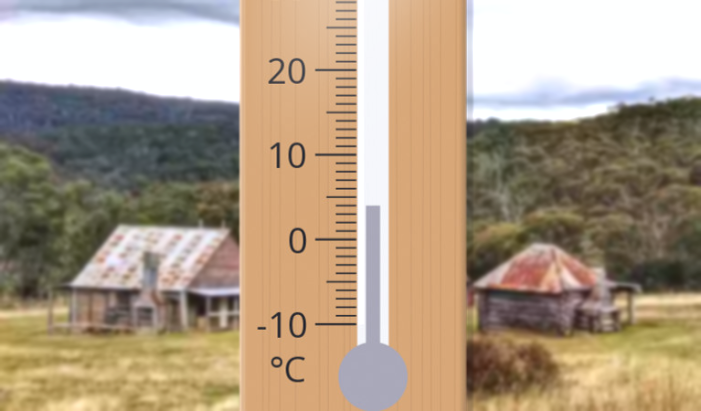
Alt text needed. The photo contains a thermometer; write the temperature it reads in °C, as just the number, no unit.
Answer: 4
